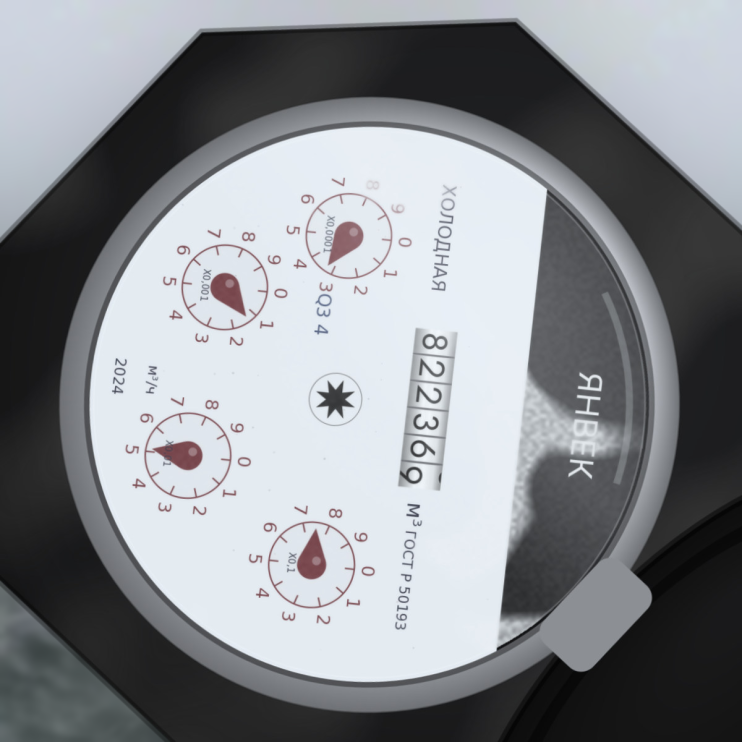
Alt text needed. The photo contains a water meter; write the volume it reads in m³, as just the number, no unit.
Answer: 822368.7513
